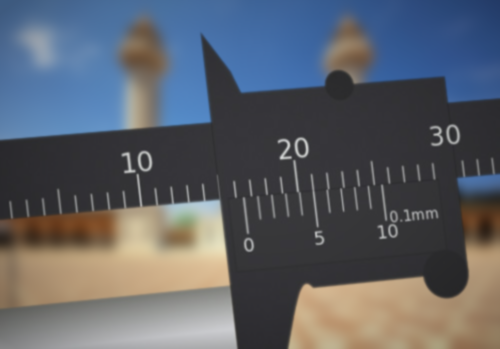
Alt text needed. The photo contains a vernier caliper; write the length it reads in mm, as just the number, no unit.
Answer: 16.5
